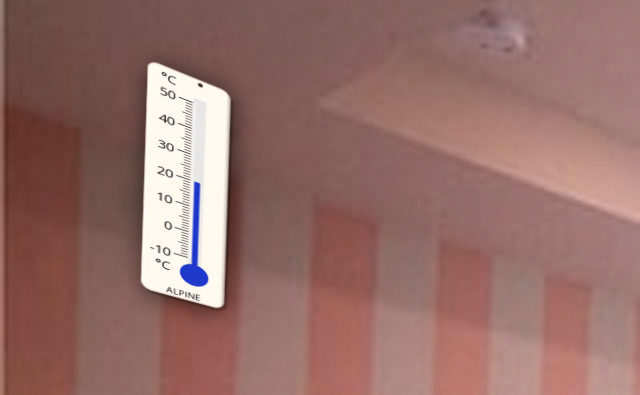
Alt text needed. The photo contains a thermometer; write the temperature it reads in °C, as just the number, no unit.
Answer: 20
